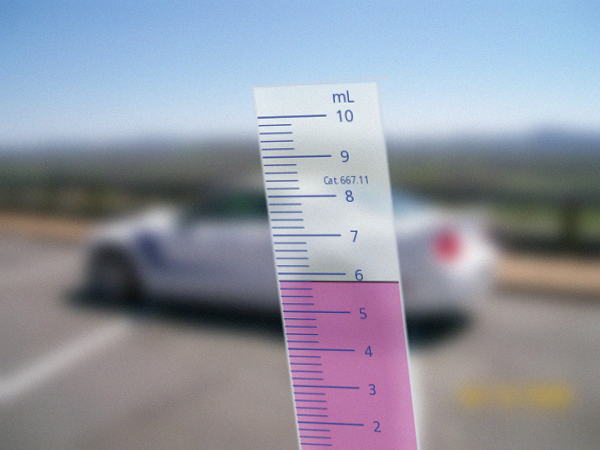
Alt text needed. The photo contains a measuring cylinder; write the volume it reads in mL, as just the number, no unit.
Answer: 5.8
